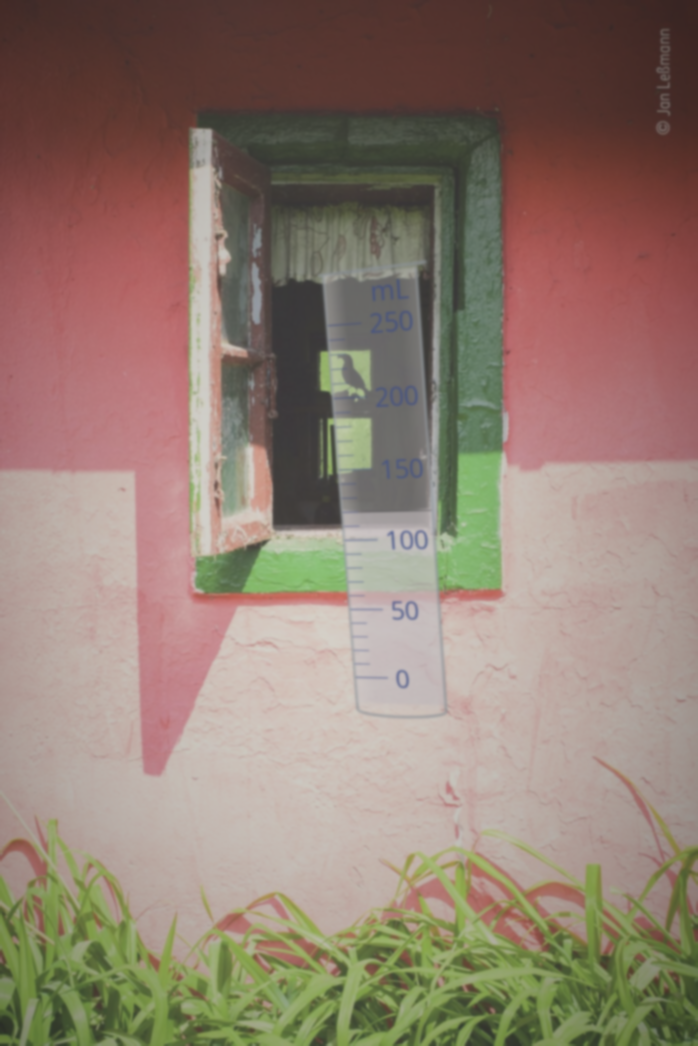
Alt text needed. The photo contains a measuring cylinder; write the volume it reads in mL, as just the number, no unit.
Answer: 120
